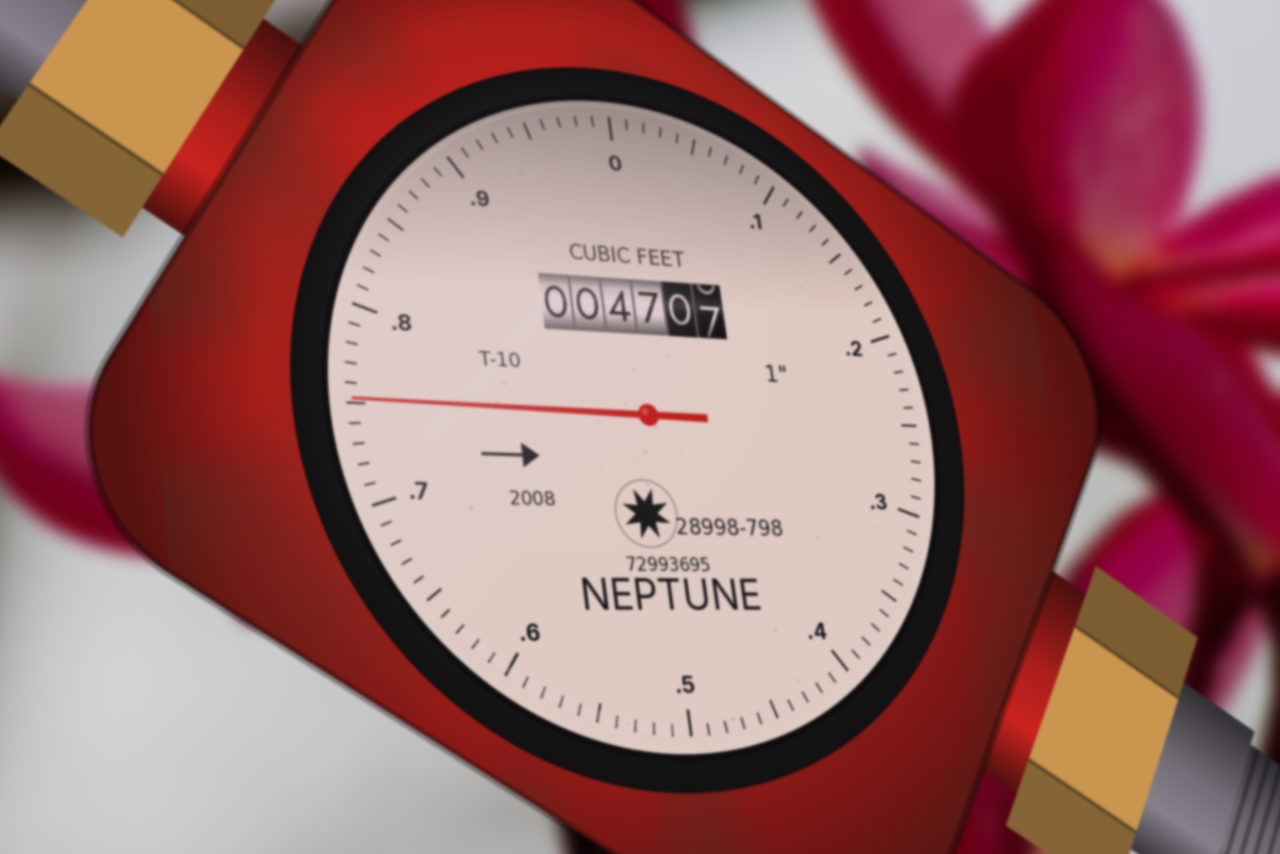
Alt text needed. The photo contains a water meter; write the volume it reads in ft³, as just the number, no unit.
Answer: 4706.75
